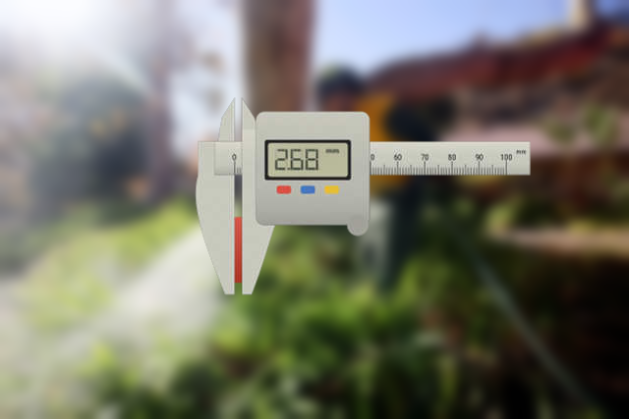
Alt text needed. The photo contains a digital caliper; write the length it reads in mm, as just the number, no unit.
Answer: 2.68
